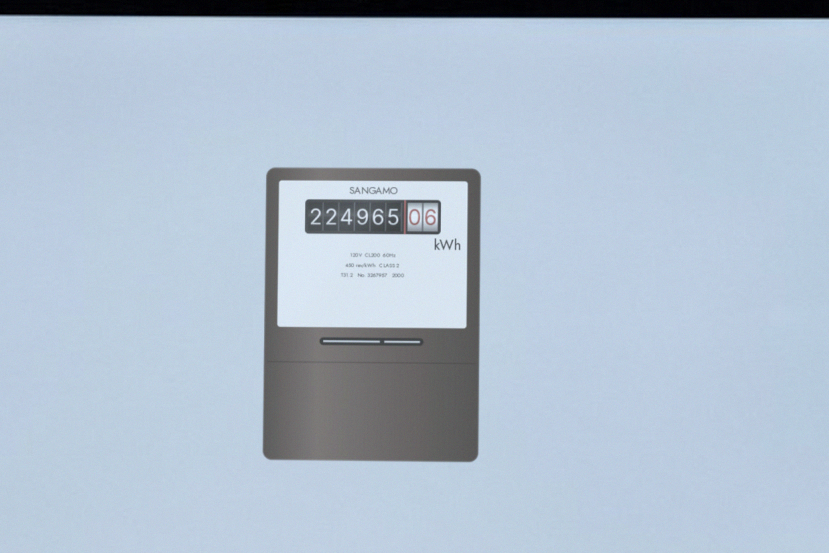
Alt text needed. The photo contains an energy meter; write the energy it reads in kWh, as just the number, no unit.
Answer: 224965.06
